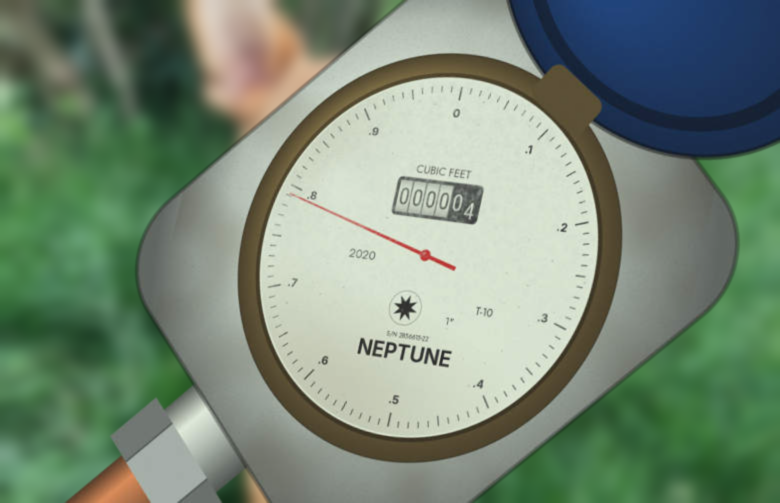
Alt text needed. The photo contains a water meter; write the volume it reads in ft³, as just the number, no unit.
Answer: 3.79
